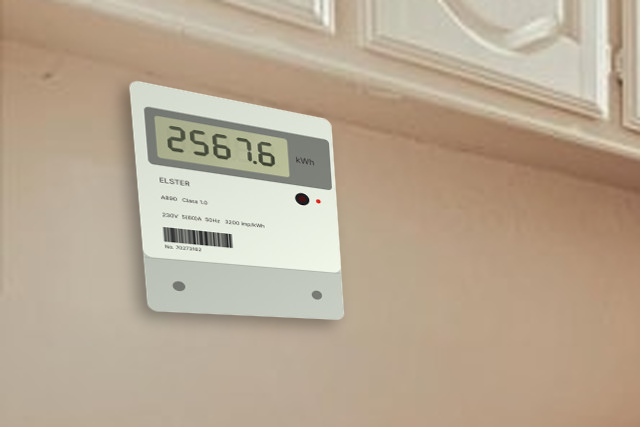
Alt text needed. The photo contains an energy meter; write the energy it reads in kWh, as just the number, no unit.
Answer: 2567.6
